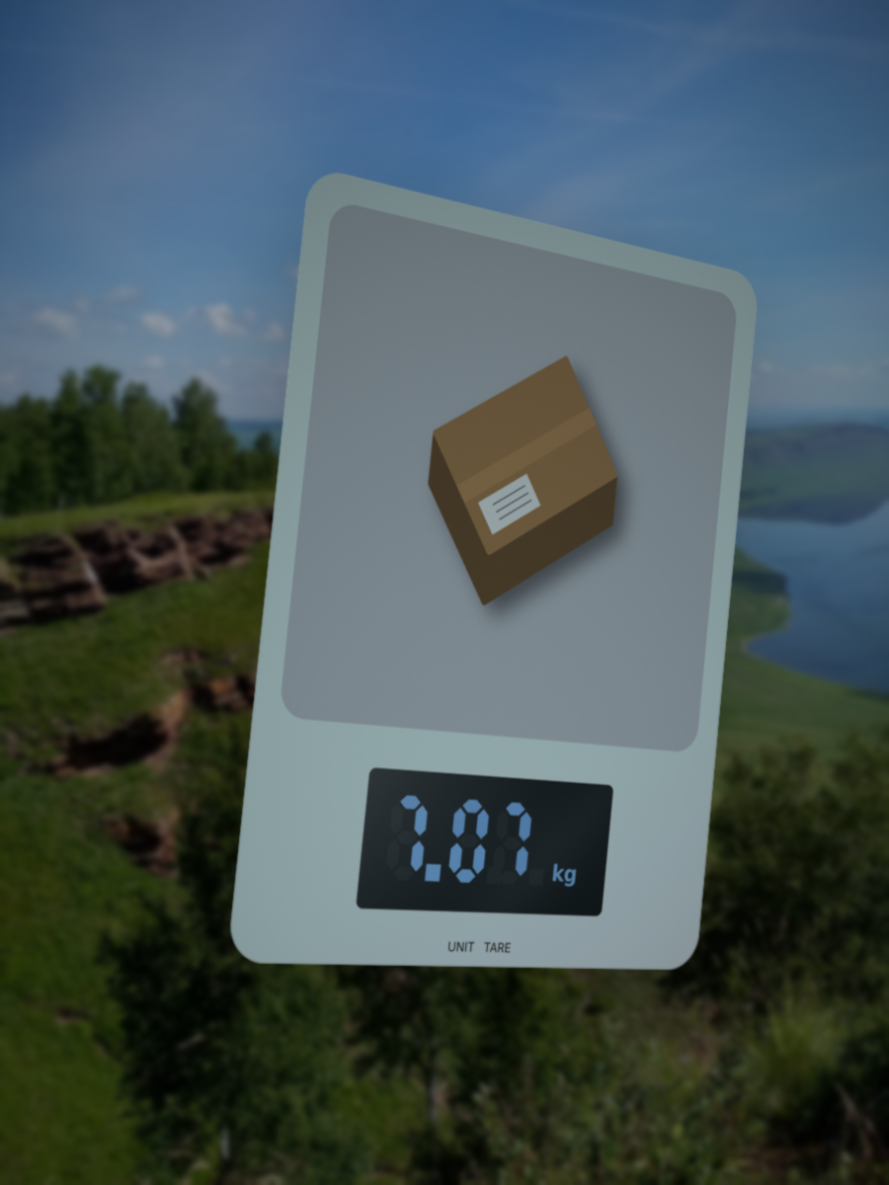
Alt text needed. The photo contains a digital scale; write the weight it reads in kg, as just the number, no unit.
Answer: 7.07
